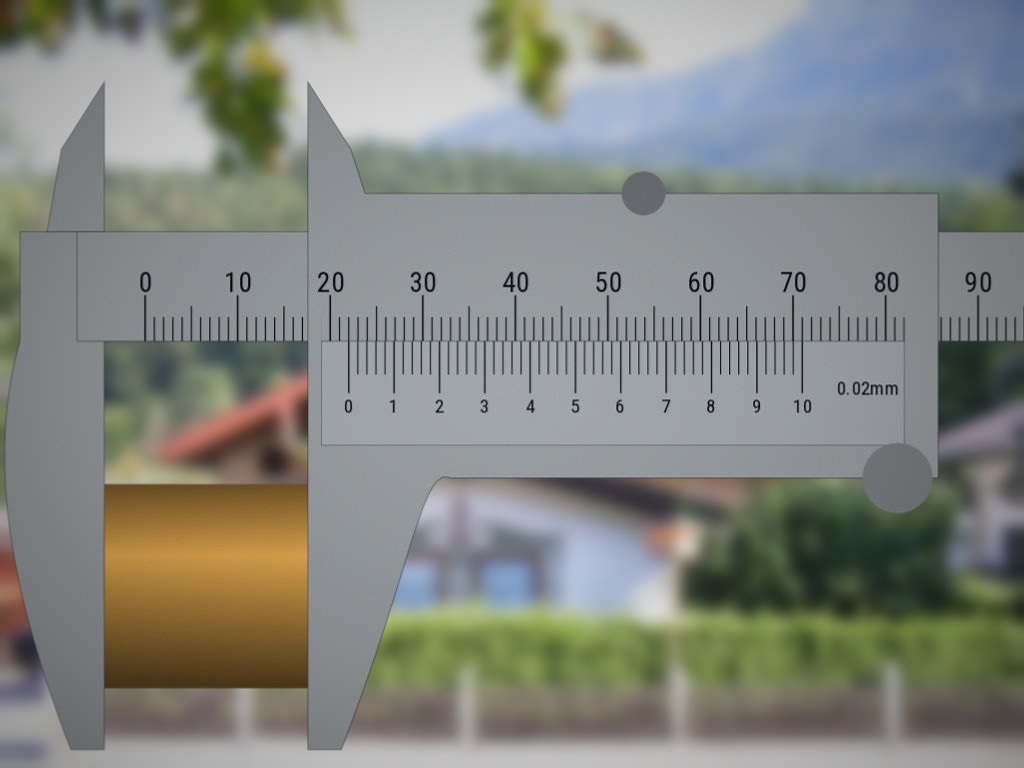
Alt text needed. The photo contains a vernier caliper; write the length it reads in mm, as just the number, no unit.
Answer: 22.0
